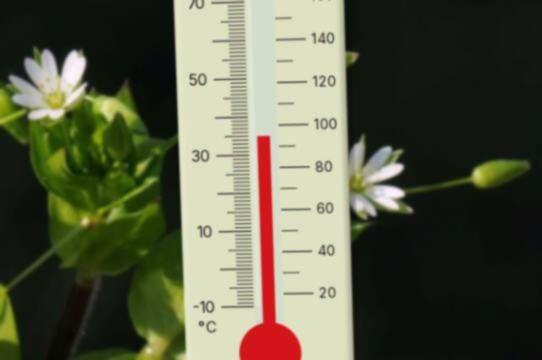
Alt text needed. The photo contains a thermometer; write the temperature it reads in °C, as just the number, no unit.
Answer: 35
